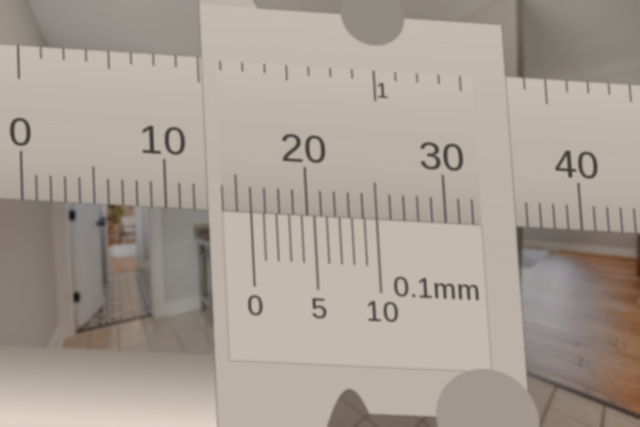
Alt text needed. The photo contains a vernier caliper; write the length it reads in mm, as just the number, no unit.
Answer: 16.0
